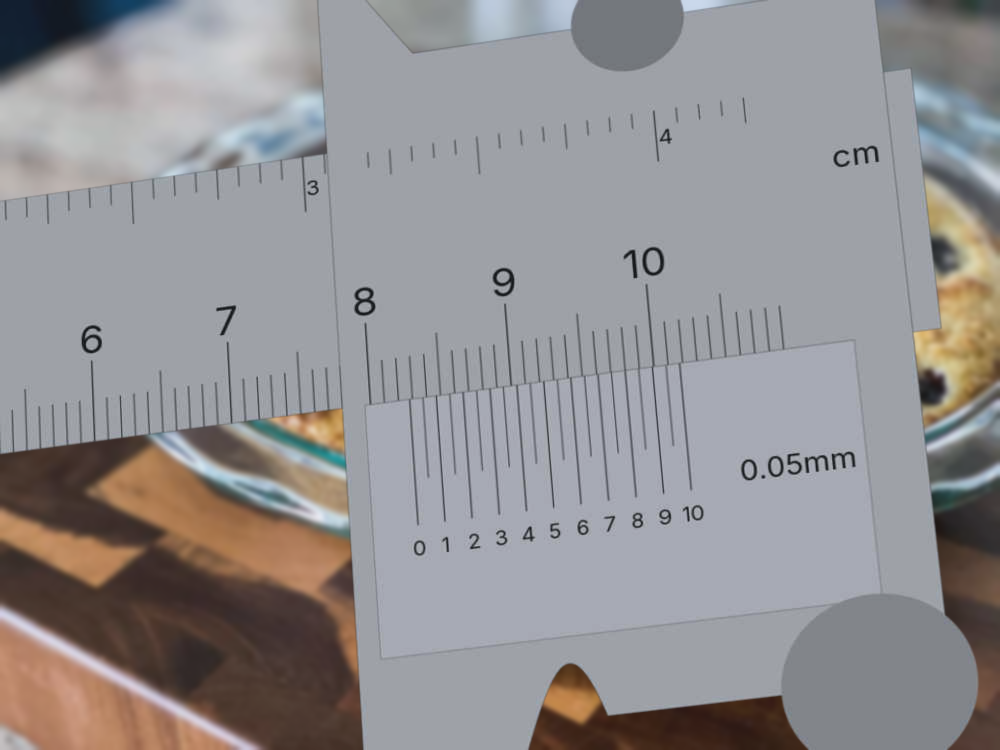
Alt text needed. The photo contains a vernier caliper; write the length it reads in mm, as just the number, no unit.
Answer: 82.8
